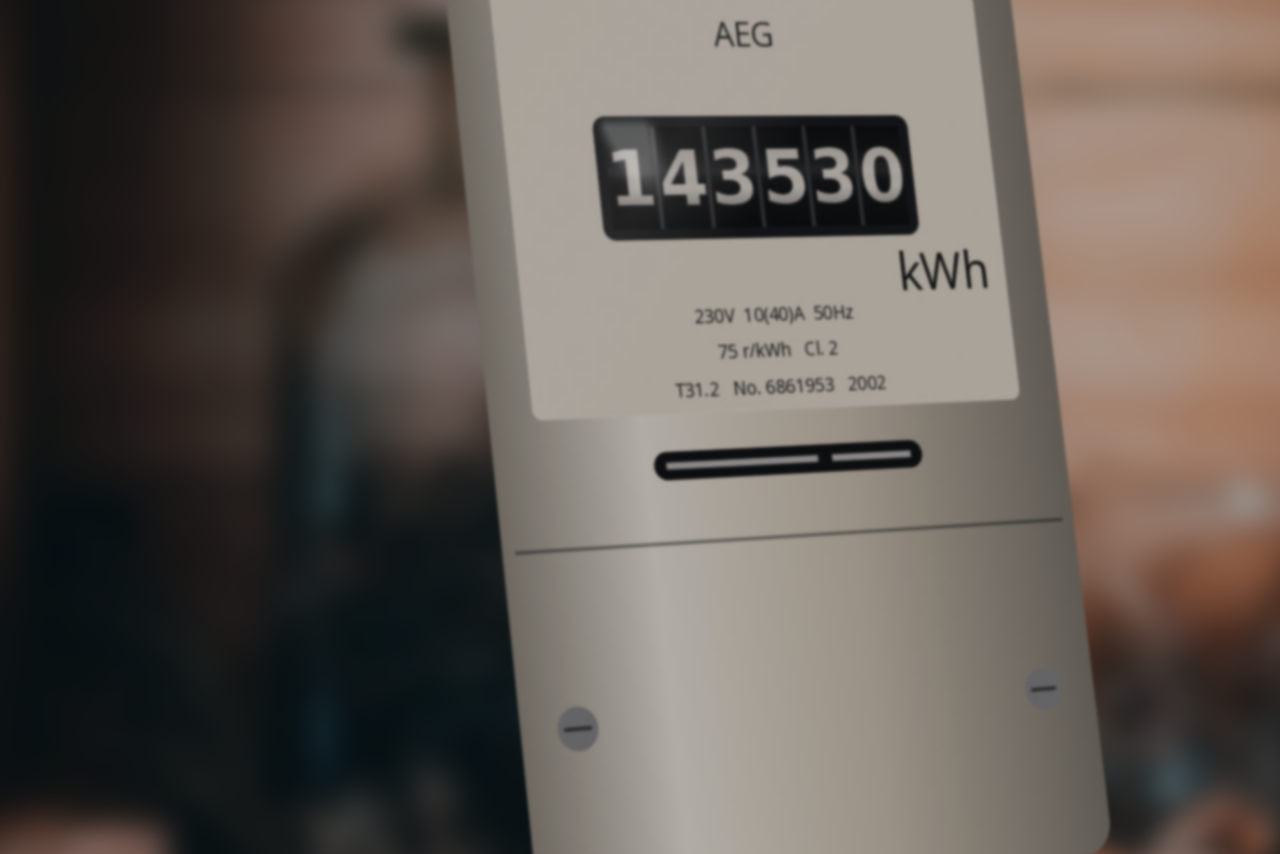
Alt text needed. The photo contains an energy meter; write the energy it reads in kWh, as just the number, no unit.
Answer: 143530
